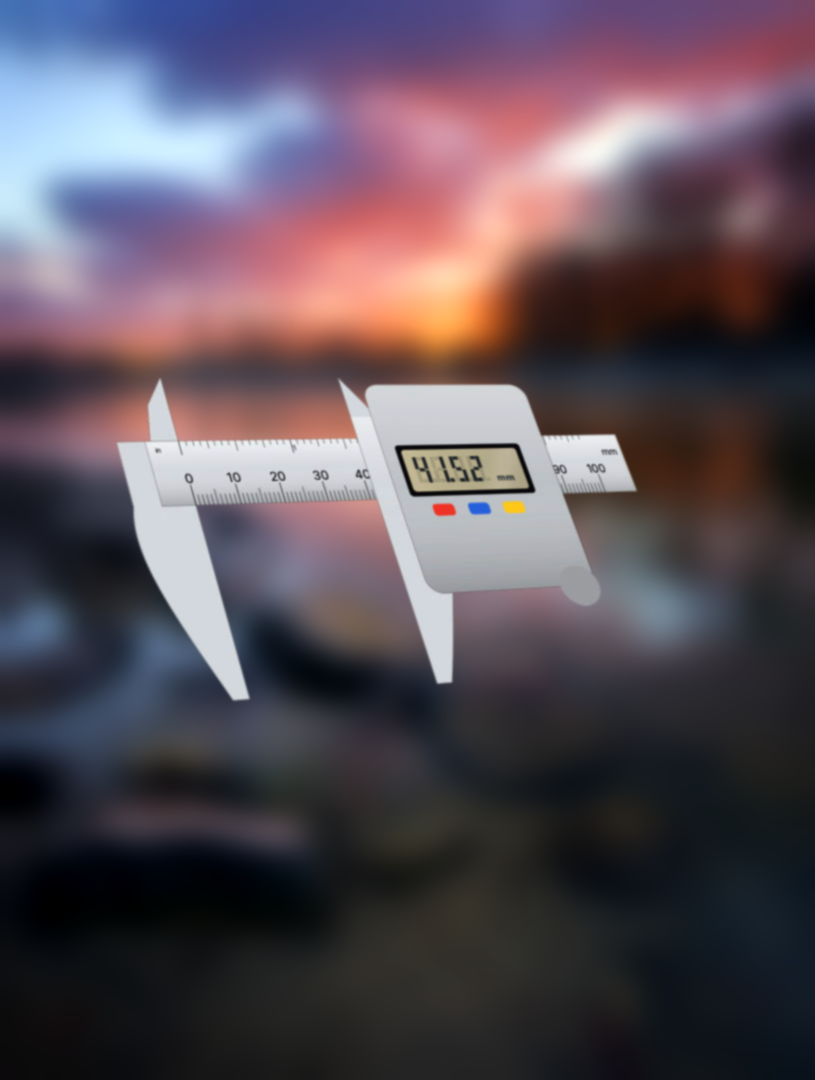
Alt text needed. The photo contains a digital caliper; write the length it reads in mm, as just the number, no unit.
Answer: 41.52
